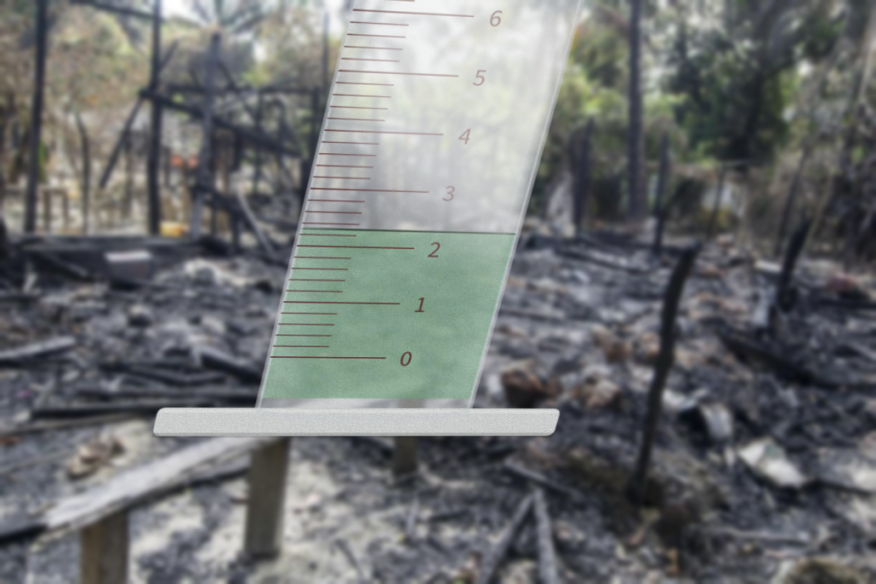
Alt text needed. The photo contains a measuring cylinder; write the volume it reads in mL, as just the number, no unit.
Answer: 2.3
